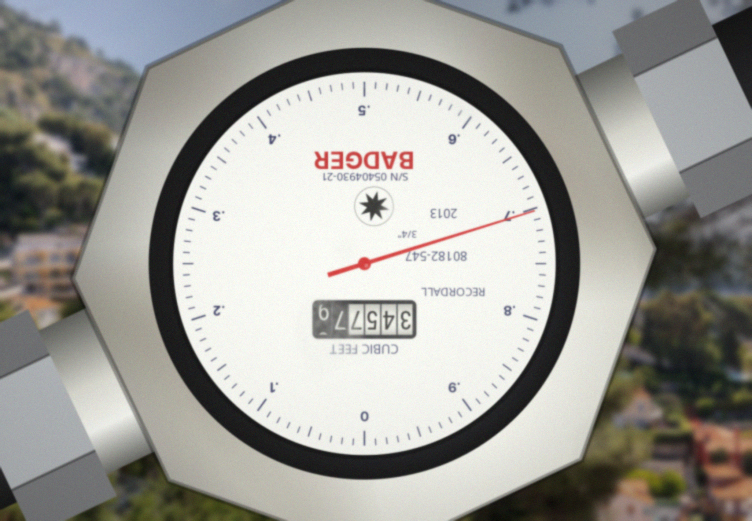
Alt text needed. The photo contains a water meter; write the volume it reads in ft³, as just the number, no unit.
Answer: 345778.70
